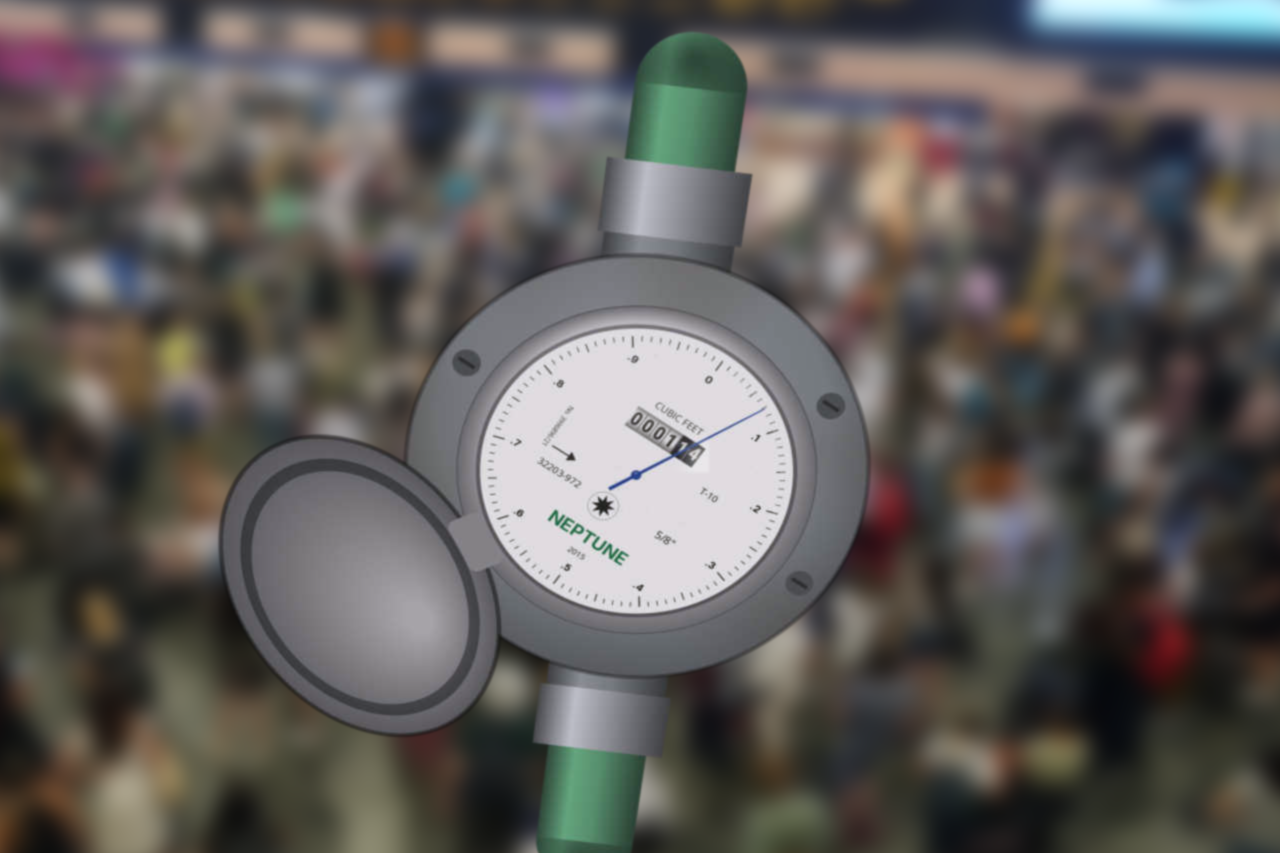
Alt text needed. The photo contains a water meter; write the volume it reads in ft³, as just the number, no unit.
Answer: 114.07
